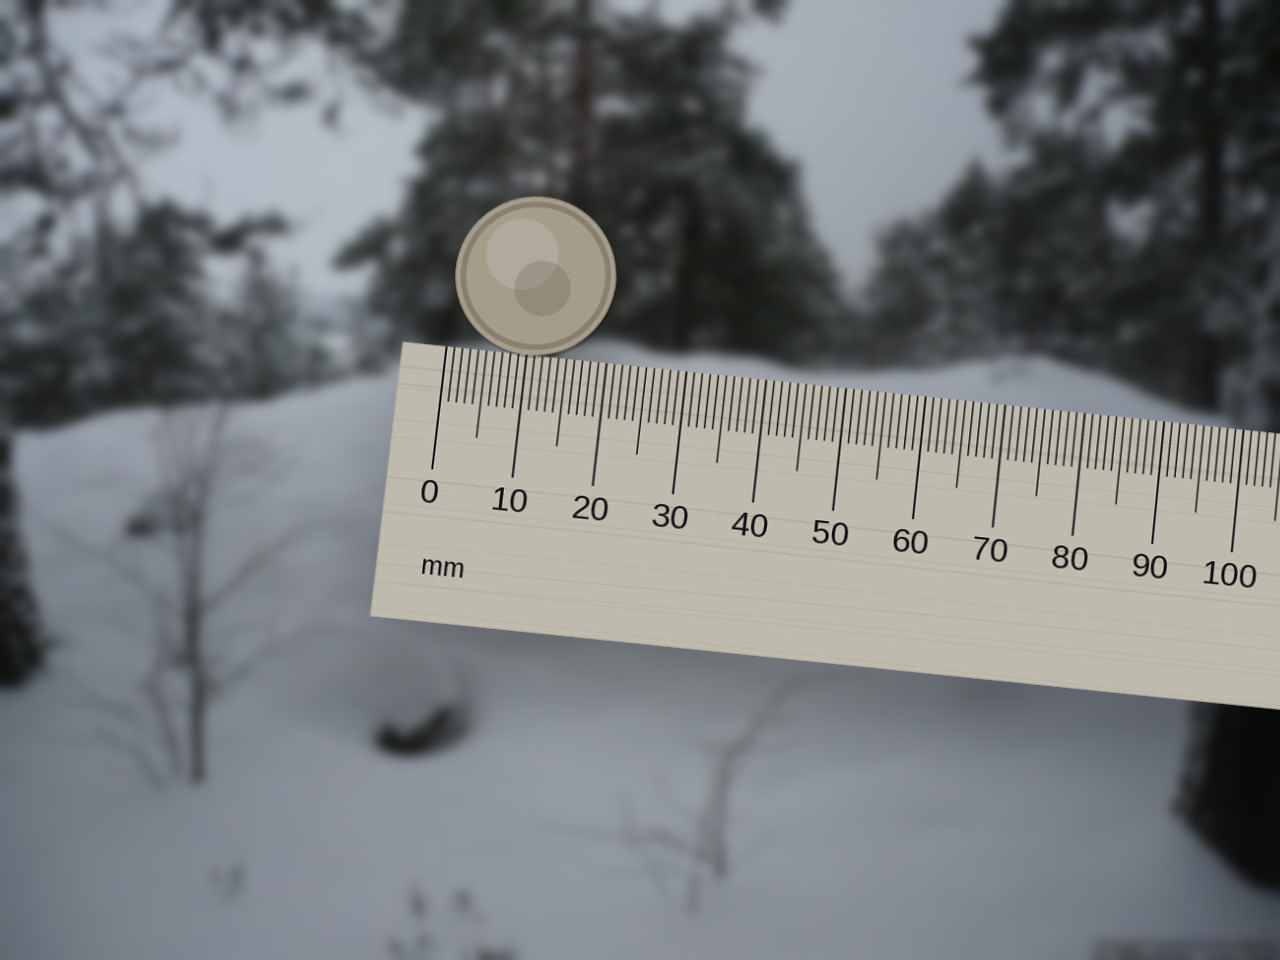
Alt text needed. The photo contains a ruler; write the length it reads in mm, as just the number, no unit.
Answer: 20
